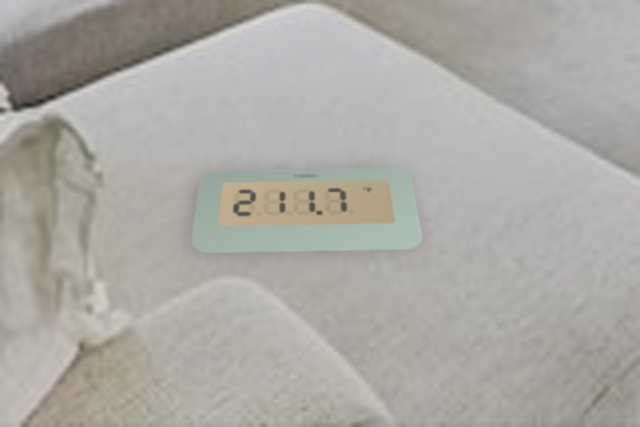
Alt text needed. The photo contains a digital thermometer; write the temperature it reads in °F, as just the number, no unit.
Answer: 211.7
